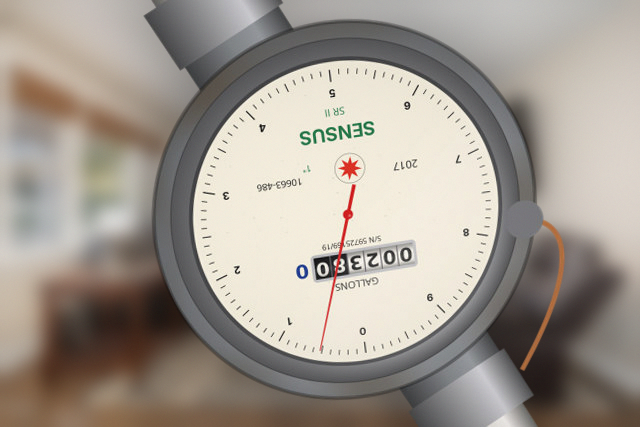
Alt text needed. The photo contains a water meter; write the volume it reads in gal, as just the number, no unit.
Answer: 23800.5
